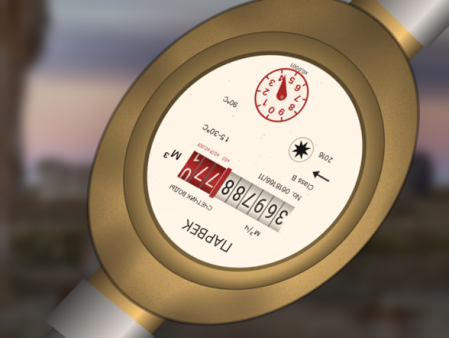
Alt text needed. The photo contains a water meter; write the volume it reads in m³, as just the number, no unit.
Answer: 369788.7704
